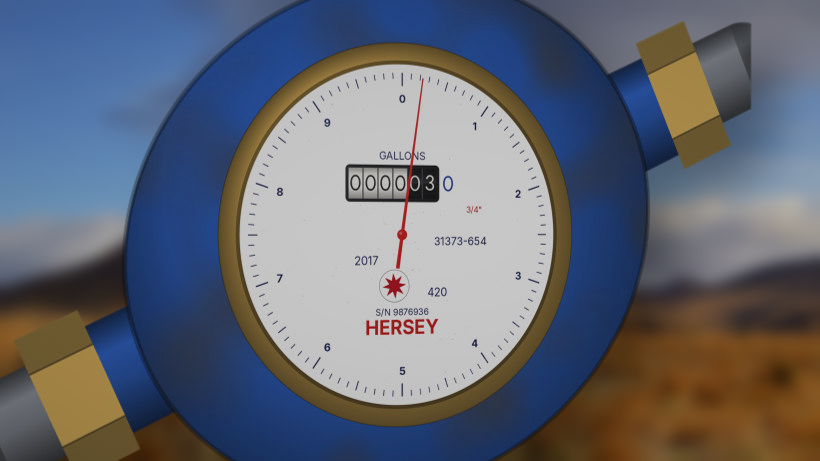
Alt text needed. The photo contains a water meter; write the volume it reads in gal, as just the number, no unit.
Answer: 30.2
